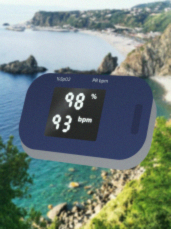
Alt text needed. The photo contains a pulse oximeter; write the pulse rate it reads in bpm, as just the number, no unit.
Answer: 93
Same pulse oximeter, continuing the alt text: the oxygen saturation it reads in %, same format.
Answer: 98
